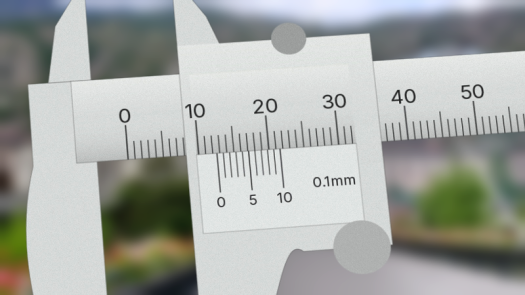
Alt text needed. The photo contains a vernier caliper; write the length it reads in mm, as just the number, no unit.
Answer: 12.6
